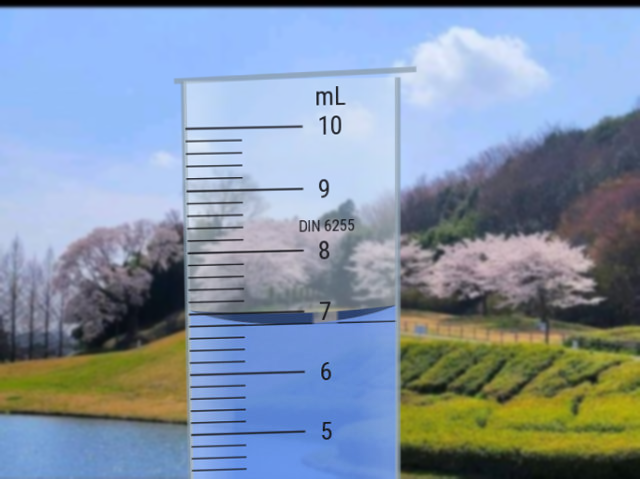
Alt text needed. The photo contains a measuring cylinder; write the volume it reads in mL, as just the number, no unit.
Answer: 6.8
